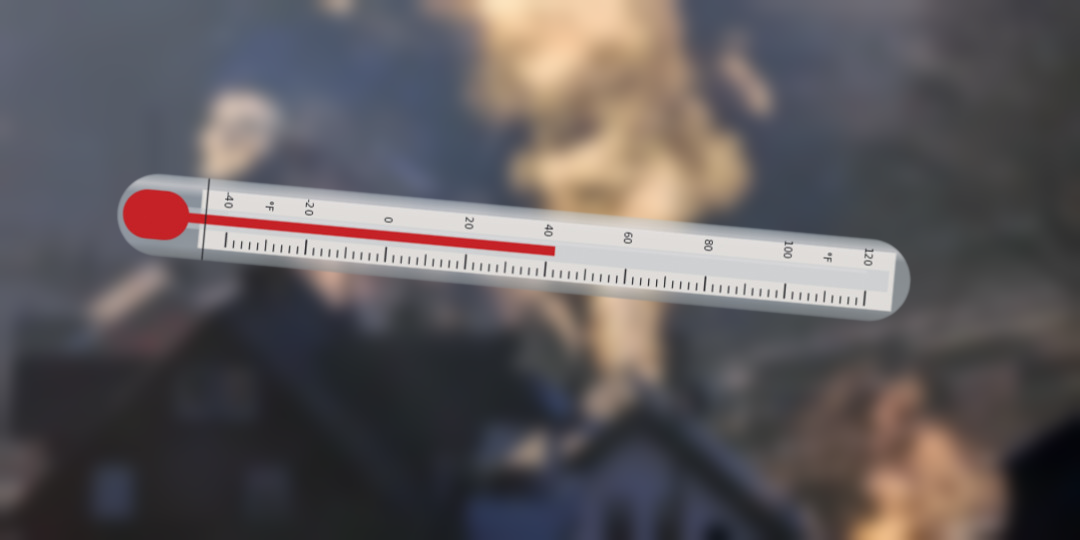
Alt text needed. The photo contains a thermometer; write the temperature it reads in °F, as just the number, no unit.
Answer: 42
